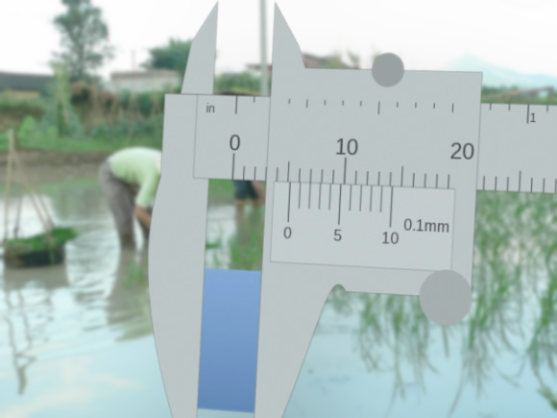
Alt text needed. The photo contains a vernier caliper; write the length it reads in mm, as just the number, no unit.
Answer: 5.2
